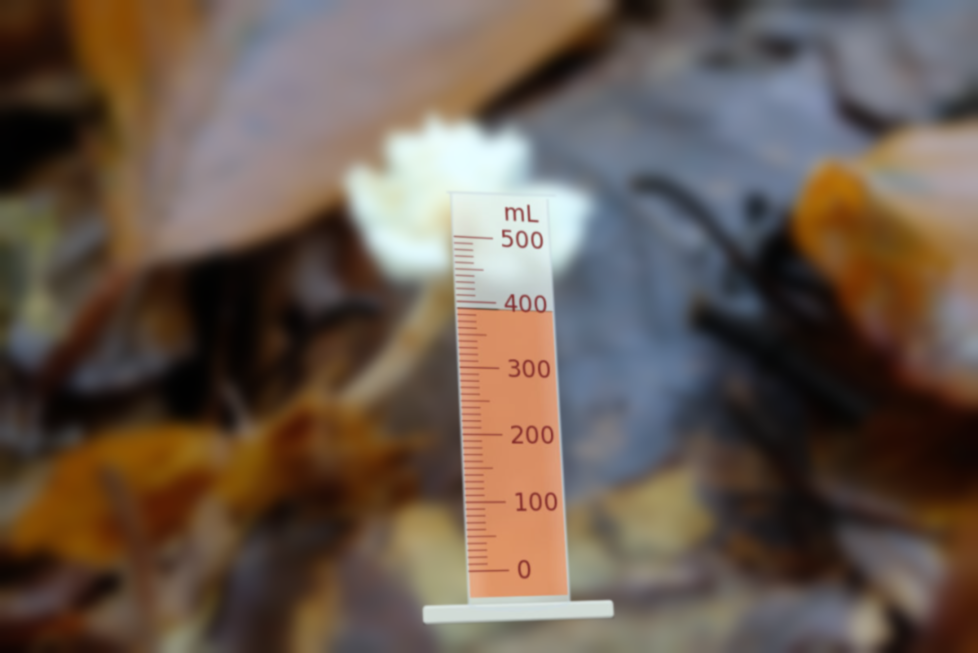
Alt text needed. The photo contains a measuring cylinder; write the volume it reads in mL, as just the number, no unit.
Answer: 390
